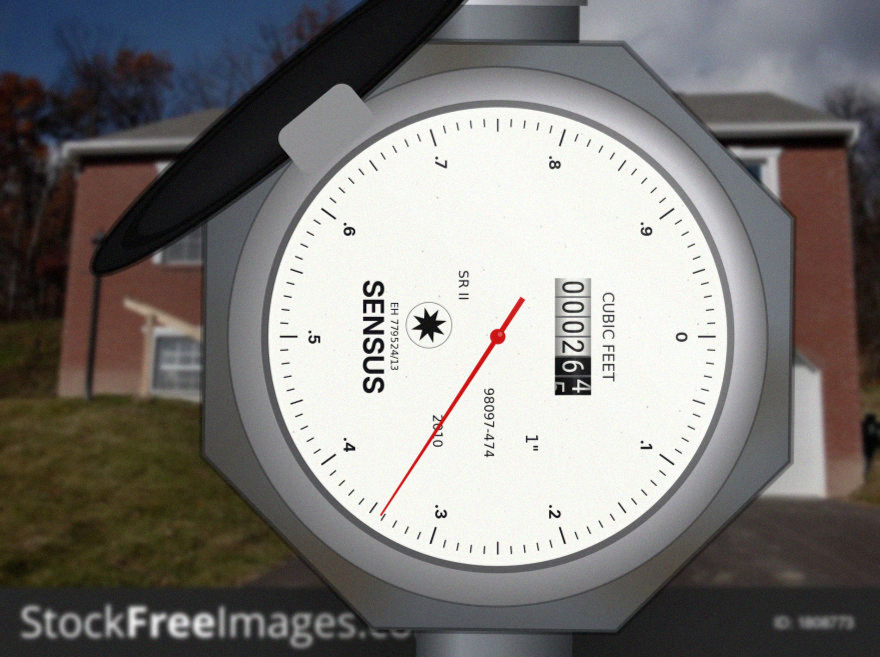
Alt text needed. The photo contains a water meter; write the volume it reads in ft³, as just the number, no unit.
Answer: 264.34
